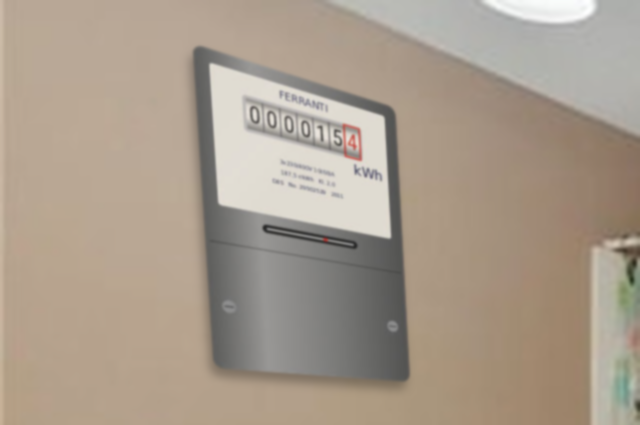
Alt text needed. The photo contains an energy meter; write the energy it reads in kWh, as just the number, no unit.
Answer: 15.4
